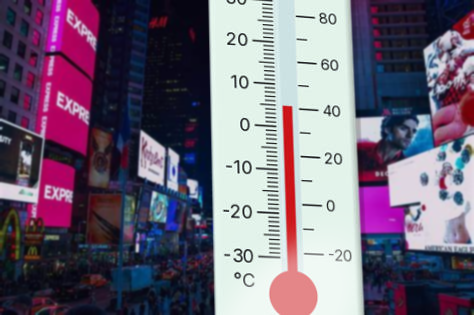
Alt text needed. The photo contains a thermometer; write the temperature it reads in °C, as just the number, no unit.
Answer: 5
